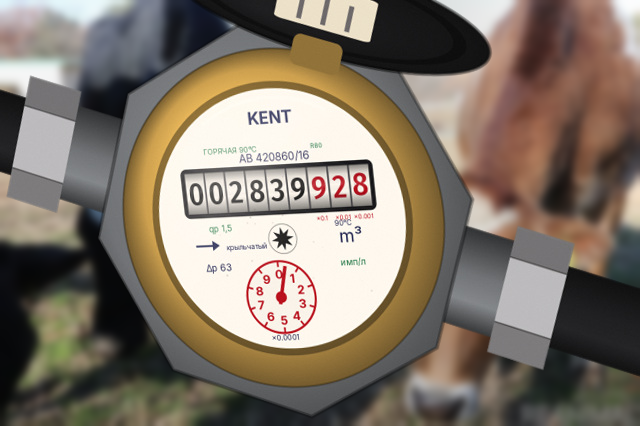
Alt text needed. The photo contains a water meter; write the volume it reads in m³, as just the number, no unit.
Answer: 2839.9280
